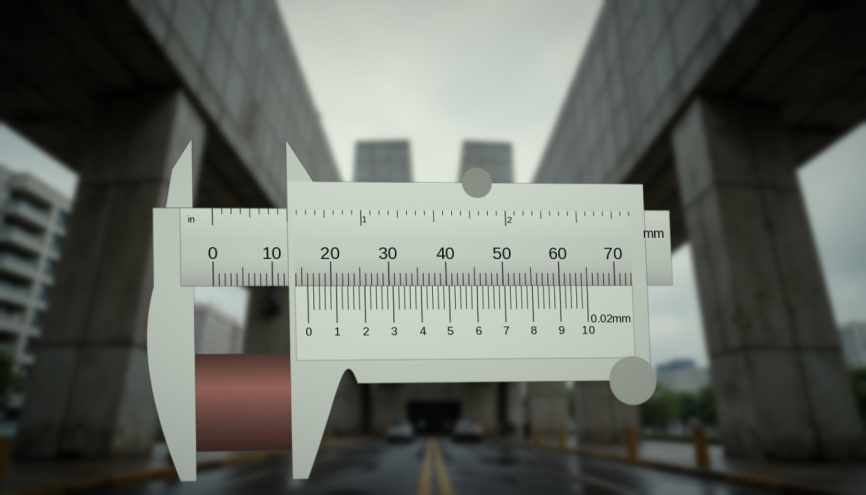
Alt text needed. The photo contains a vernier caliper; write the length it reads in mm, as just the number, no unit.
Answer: 16.0
